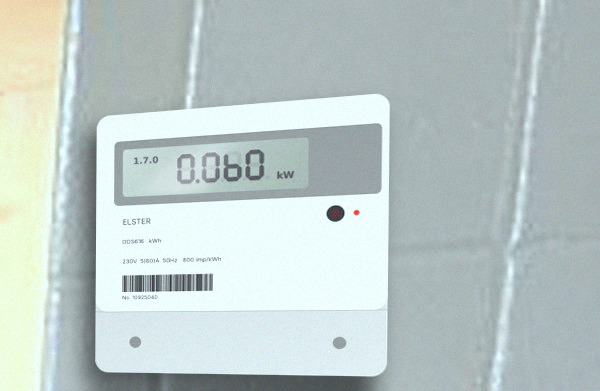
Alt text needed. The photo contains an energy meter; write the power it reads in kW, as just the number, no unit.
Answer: 0.060
